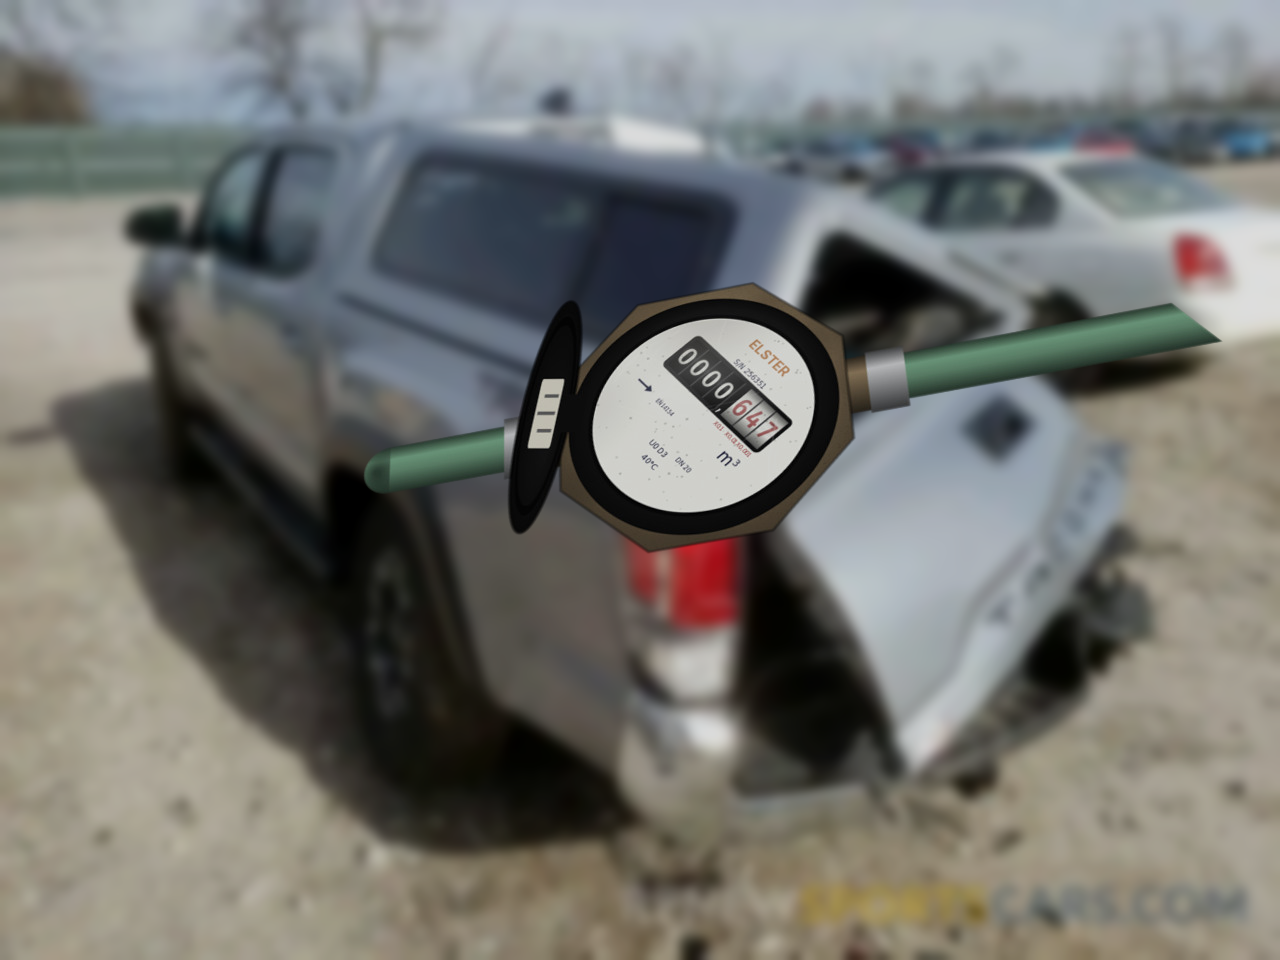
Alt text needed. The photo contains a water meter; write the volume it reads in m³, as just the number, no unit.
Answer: 0.647
